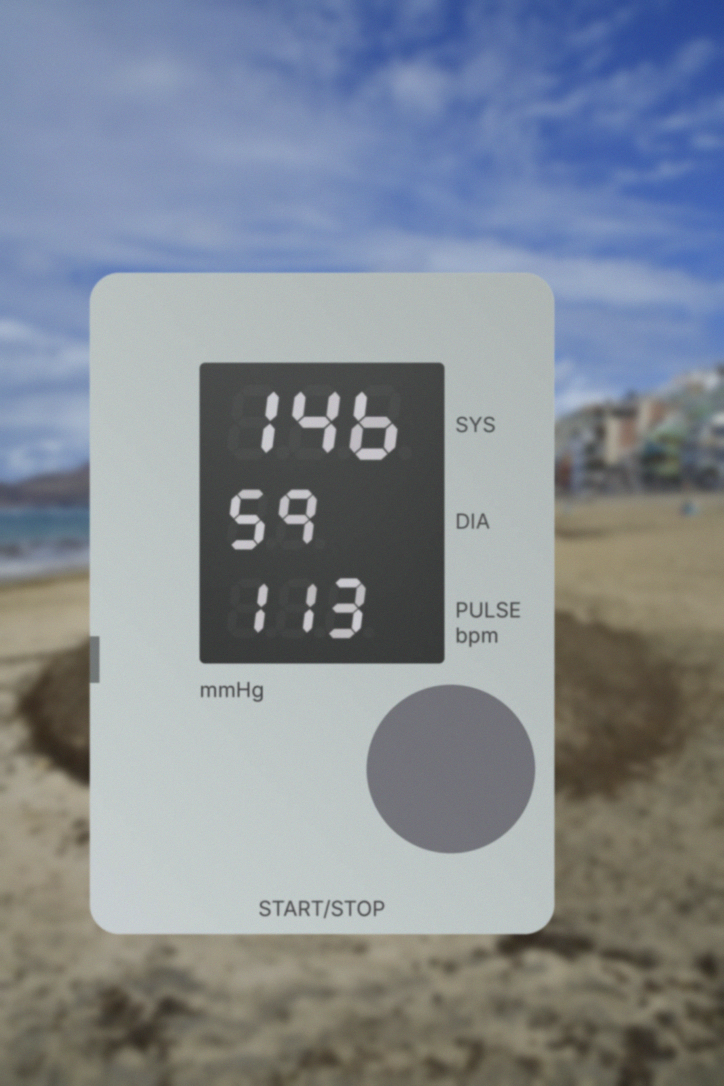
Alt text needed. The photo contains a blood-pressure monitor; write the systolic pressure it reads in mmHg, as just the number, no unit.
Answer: 146
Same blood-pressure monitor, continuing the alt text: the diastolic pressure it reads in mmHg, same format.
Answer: 59
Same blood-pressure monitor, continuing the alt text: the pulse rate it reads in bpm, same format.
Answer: 113
